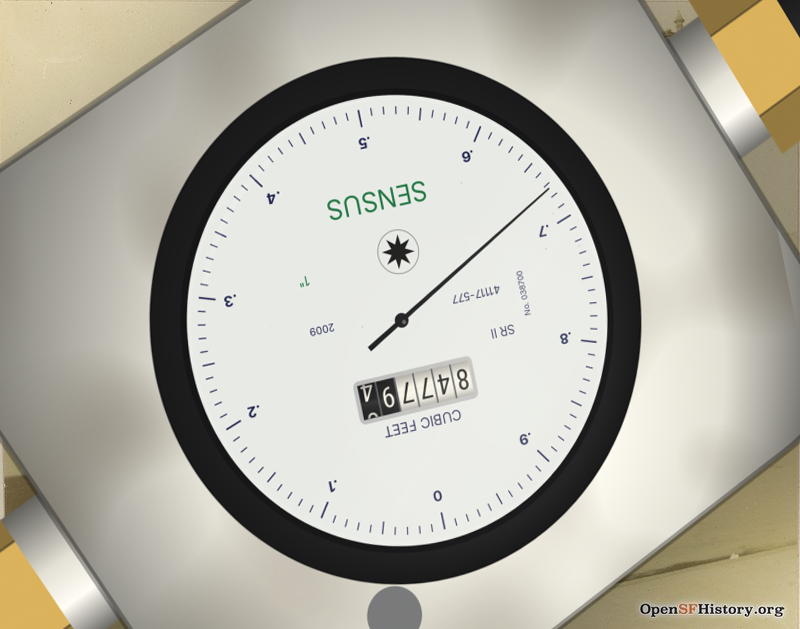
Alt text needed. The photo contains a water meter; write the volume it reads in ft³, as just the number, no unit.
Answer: 847793.67
